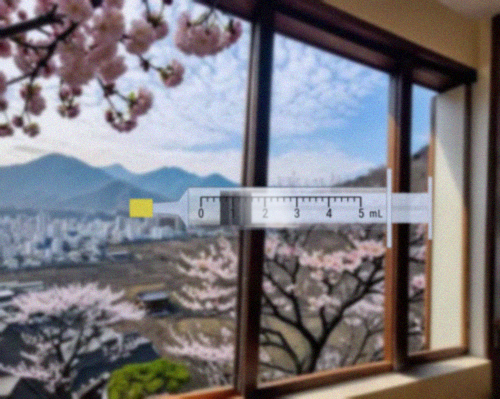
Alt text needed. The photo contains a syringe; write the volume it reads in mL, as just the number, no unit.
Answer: 0.6
